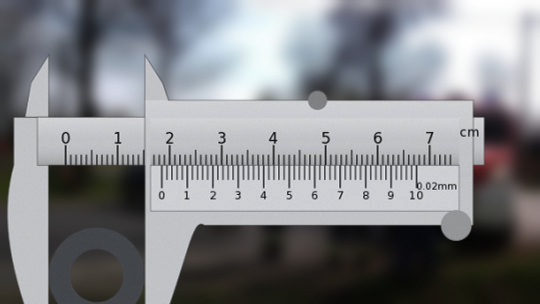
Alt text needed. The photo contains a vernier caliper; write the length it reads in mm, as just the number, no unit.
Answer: 18.5
